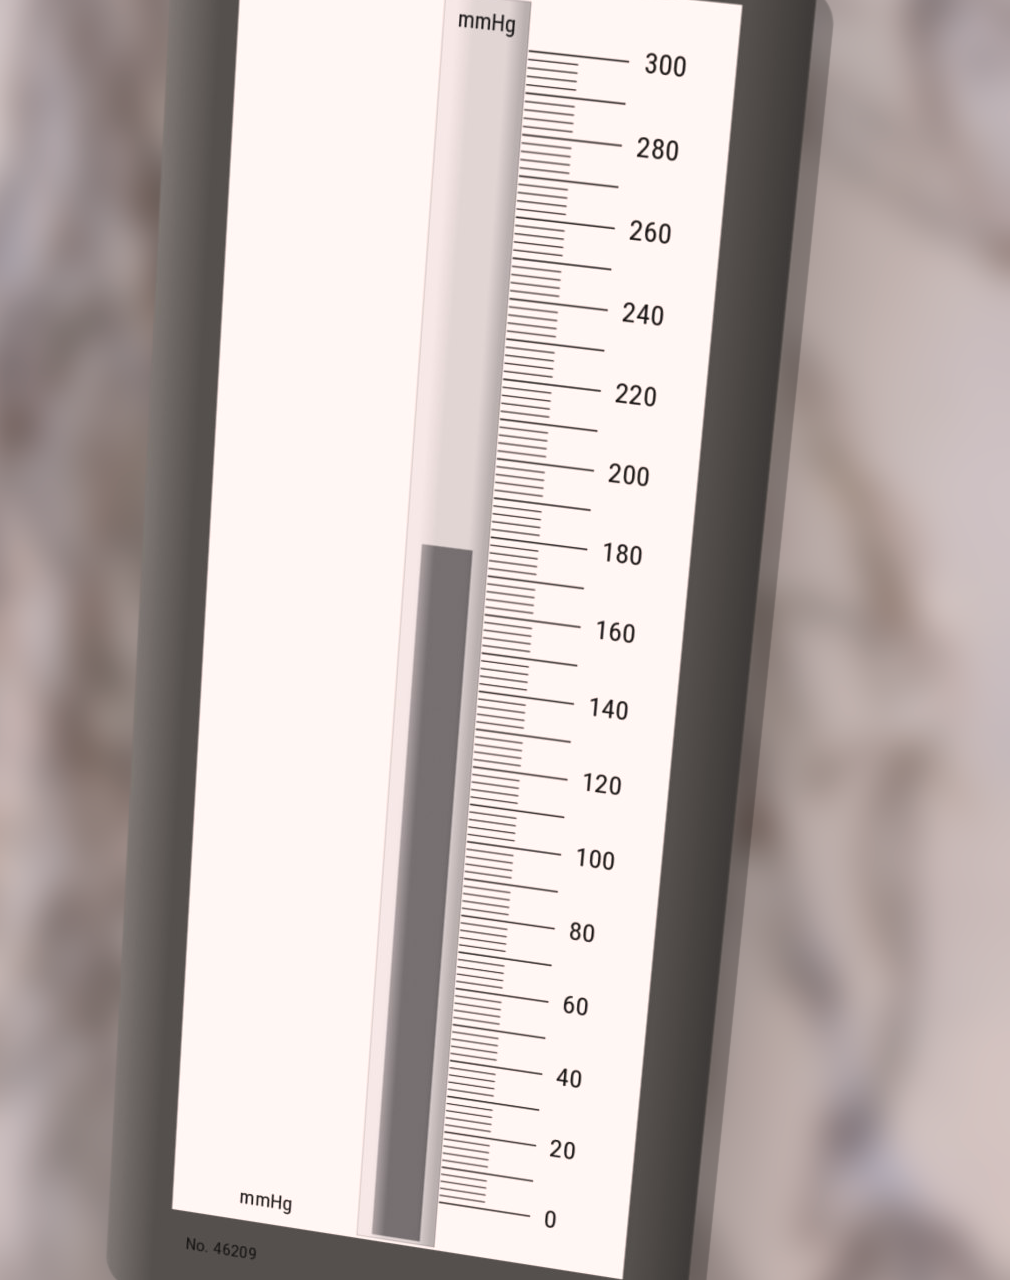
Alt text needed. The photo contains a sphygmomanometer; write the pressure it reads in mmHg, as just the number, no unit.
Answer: 176
